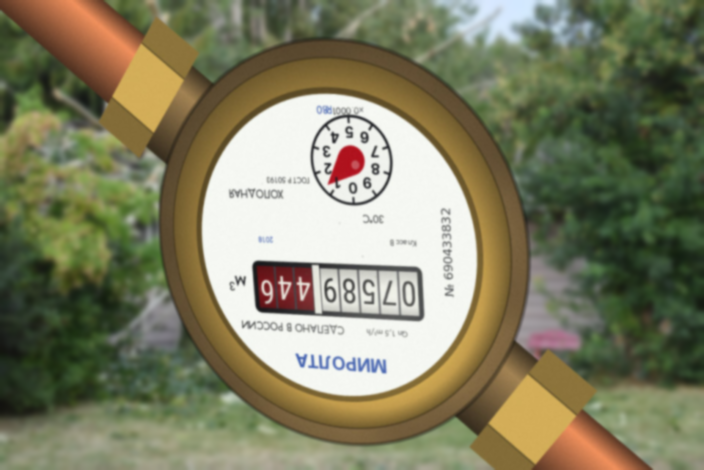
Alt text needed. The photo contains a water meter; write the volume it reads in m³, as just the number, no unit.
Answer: 7589.4461
